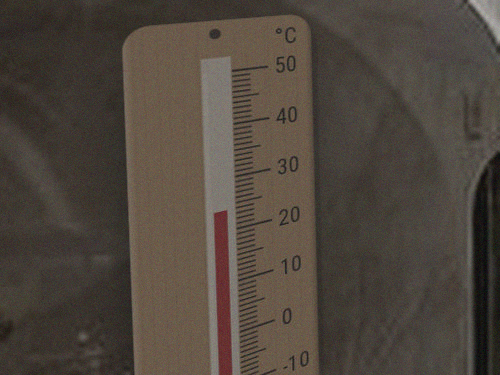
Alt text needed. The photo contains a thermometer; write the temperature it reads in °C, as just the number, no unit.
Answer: 24
